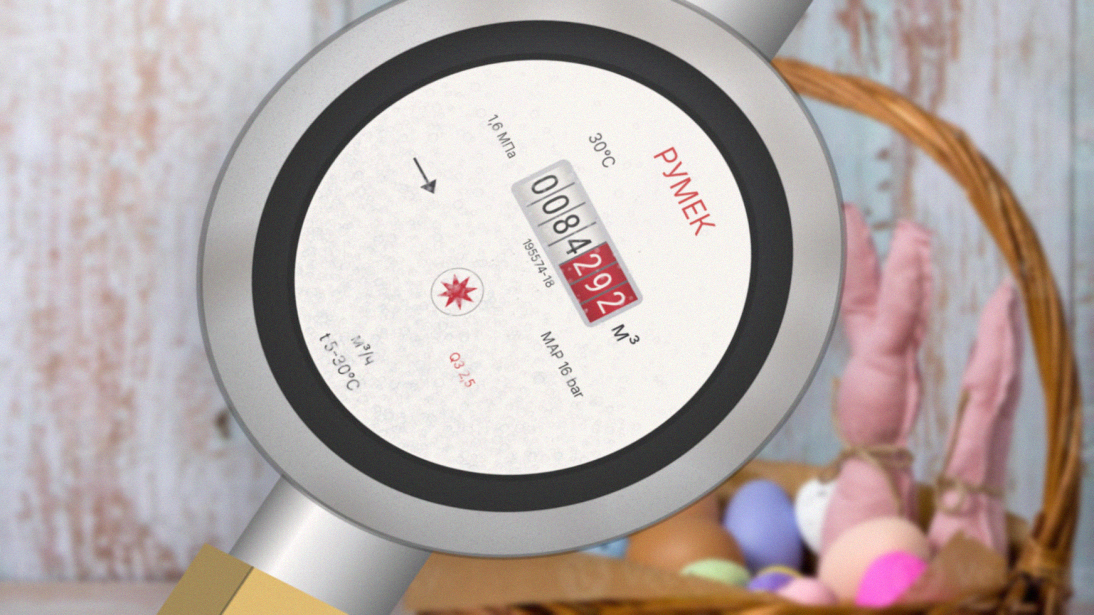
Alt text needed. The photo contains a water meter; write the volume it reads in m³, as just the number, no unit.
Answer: 84.292
